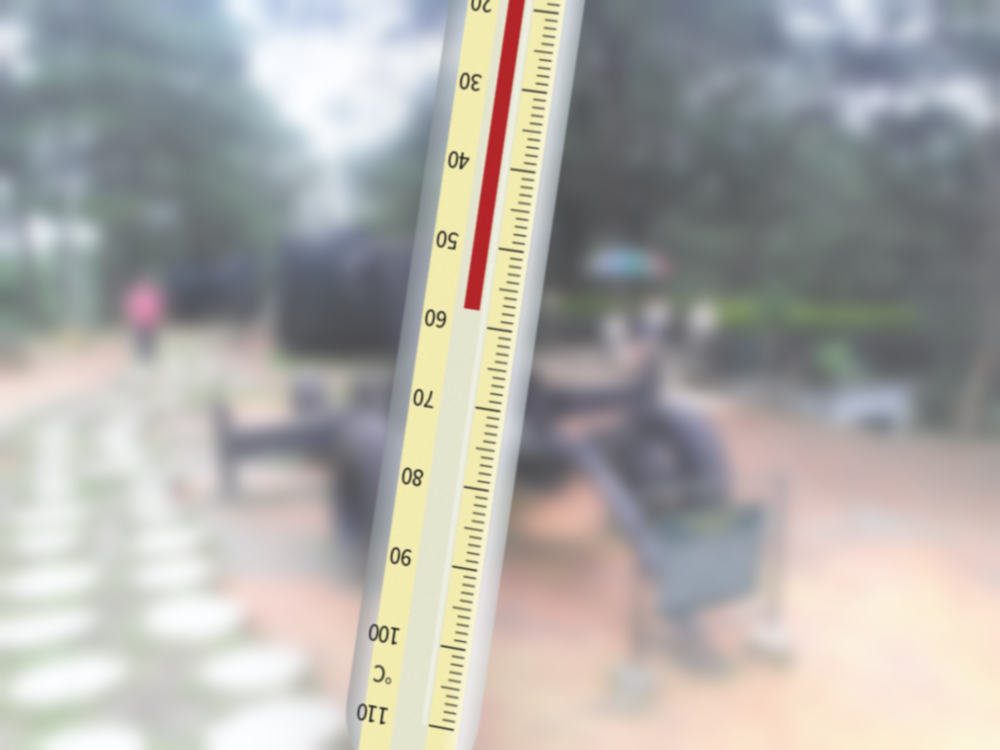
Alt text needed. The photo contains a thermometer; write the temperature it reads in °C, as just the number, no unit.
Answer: 58
